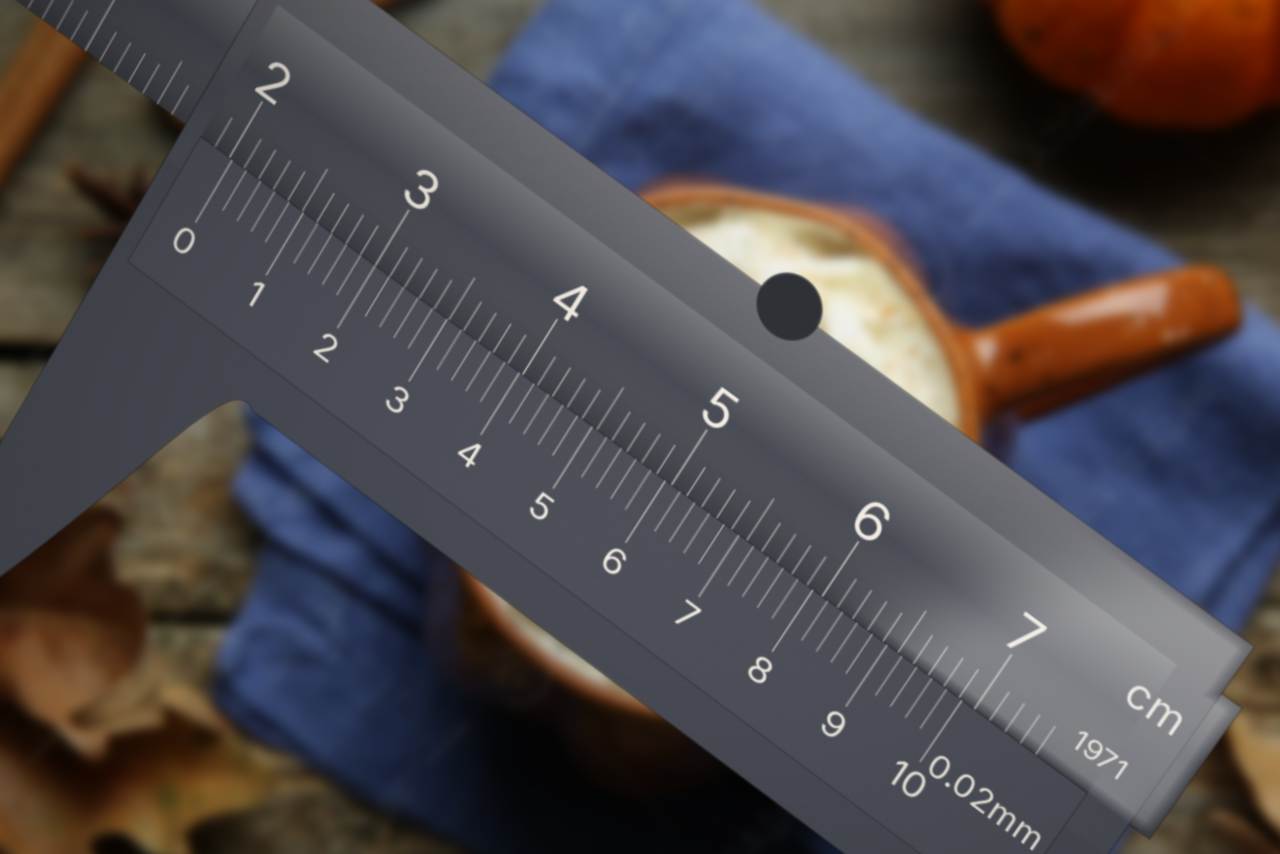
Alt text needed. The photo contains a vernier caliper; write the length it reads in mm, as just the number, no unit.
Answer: 20.2
